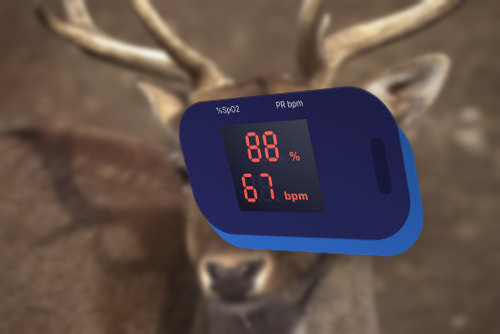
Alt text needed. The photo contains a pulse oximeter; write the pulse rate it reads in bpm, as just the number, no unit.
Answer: 67
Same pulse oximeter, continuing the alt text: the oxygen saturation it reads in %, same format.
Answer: 88
